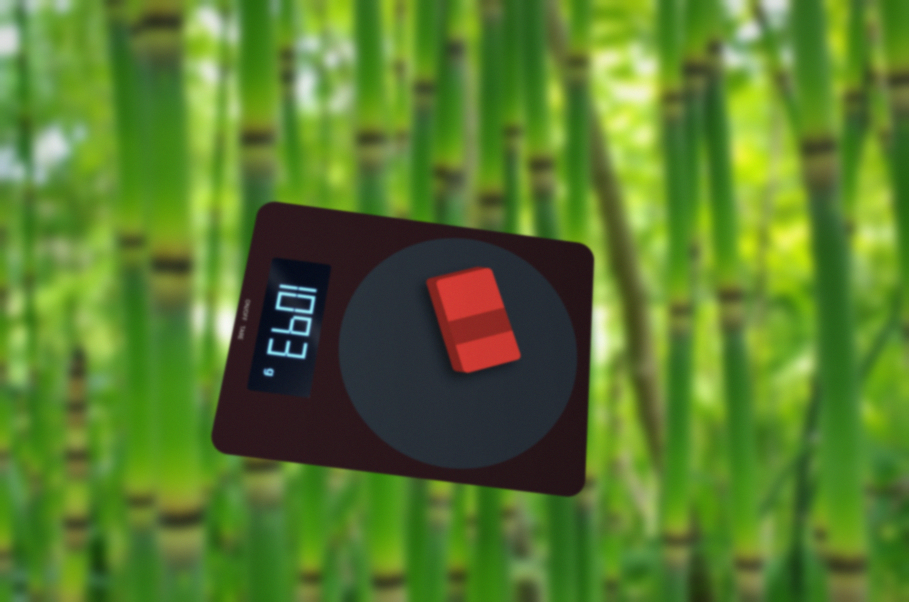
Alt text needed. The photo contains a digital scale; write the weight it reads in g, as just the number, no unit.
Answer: 1093
